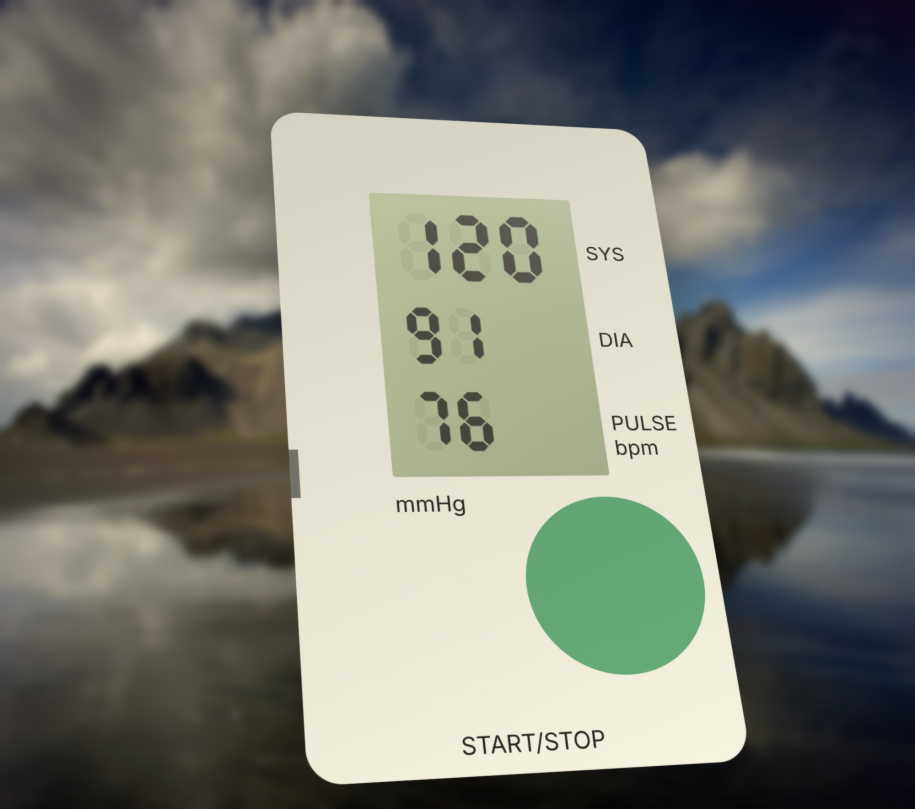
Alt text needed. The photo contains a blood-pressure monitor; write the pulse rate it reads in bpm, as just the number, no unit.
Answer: 76
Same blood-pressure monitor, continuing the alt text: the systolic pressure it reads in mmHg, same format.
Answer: 120
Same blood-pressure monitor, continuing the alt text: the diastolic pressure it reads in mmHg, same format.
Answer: 91
